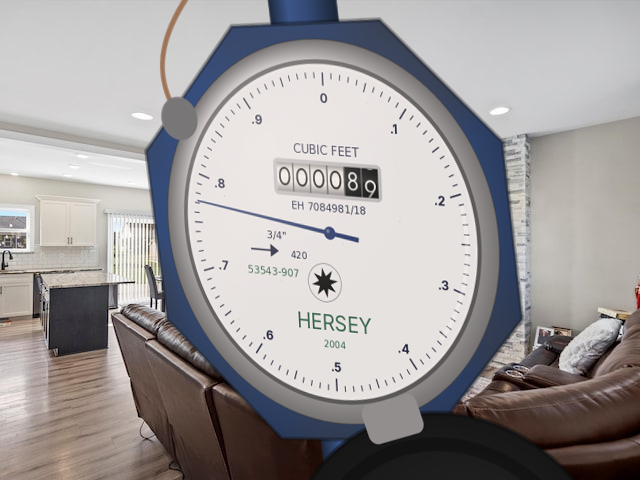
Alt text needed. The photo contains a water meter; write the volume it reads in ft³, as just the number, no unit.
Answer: 88.77
